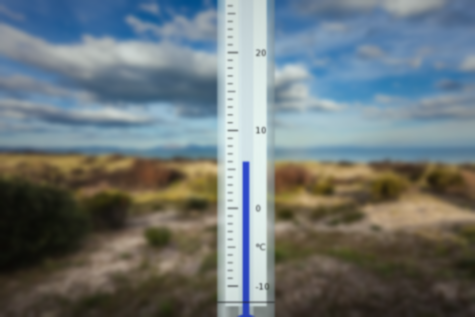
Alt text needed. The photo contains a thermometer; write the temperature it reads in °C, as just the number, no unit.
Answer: 6
